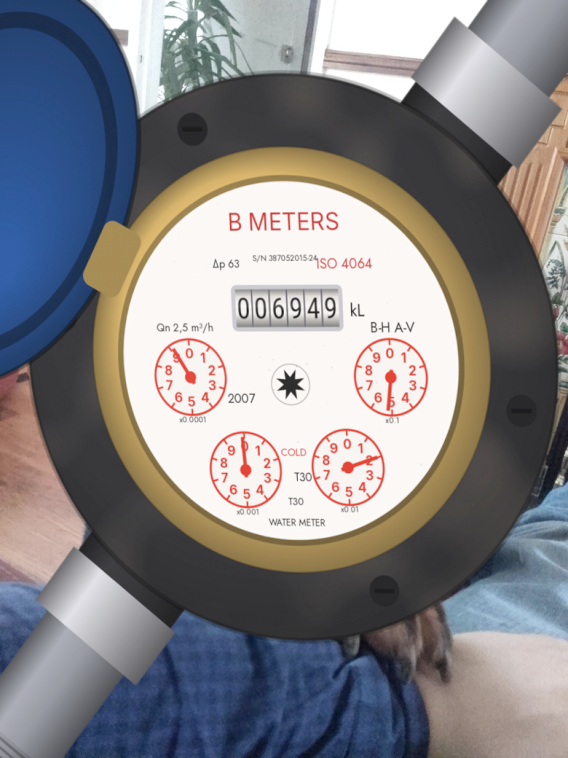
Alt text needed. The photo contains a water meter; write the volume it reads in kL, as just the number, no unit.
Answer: 6949.5199
